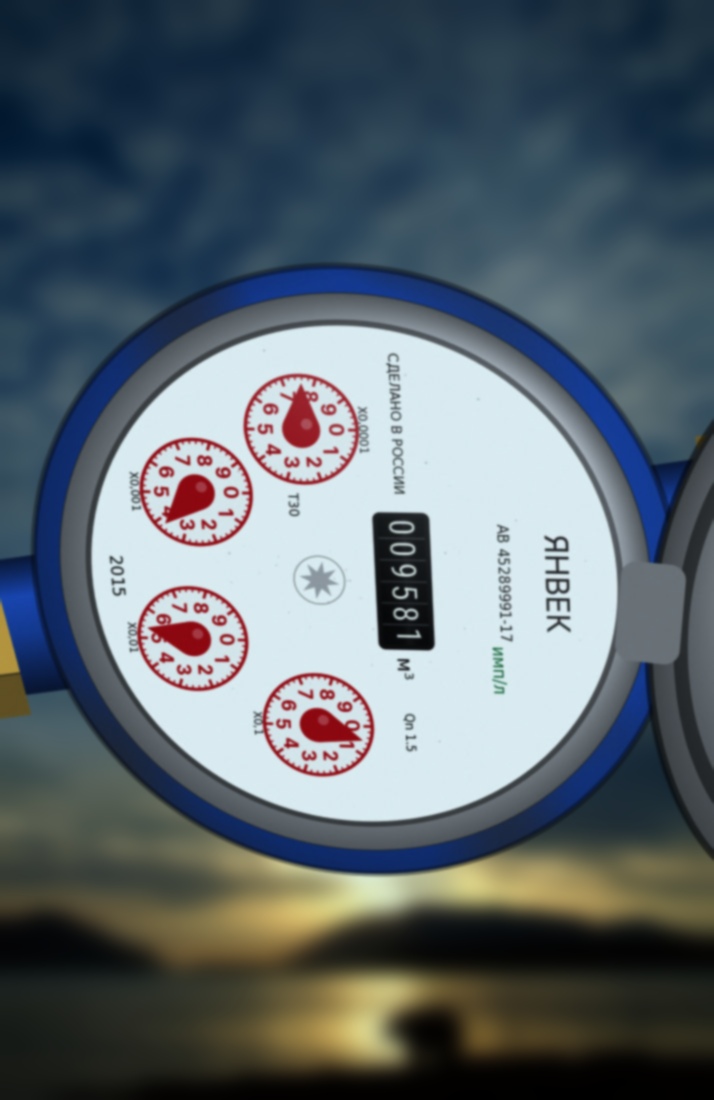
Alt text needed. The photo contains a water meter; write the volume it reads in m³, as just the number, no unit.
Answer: 9581.0537
